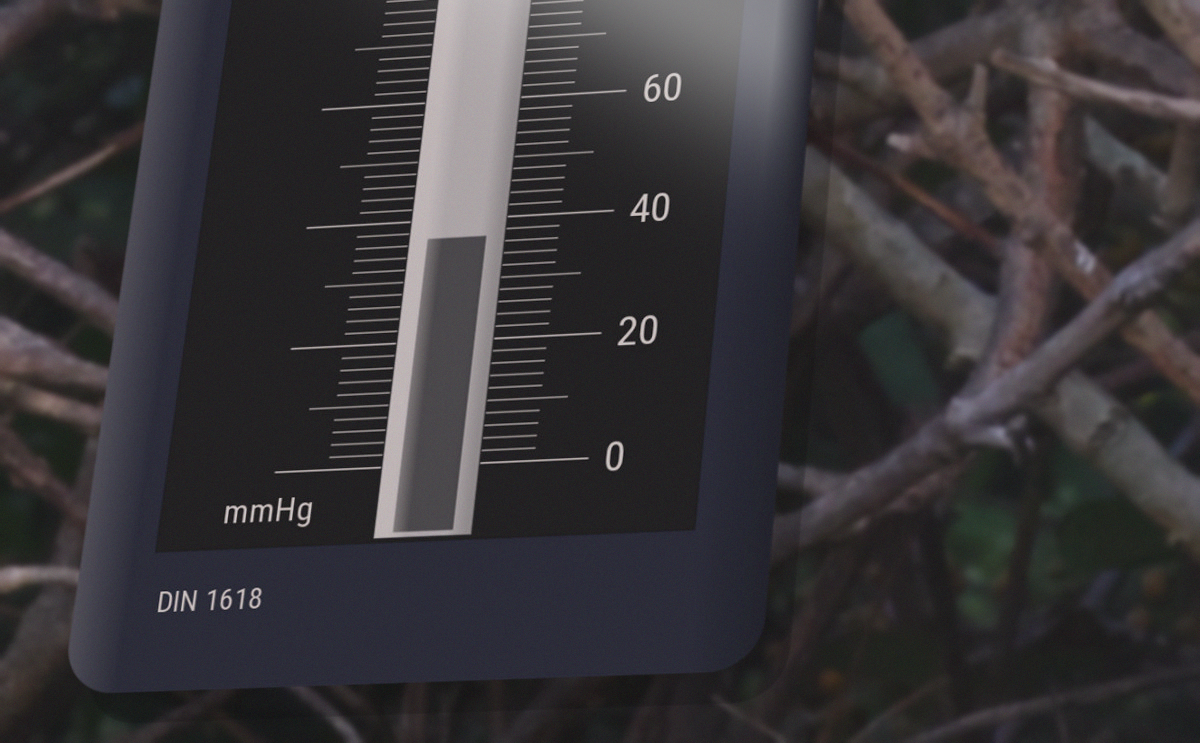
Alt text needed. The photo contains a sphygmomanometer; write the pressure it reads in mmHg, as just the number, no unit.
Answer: 37
